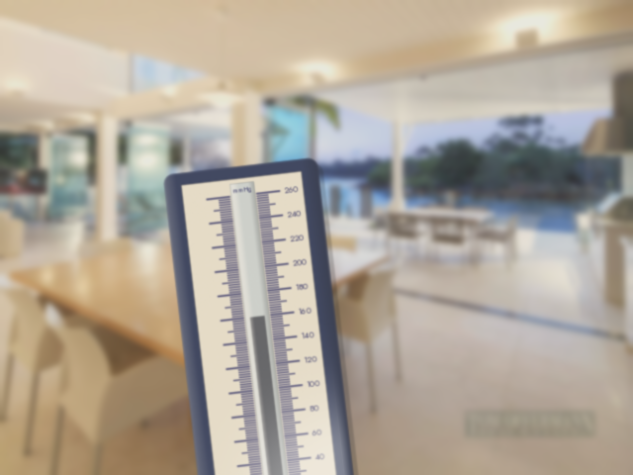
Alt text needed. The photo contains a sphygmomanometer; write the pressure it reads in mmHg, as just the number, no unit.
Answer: 160
